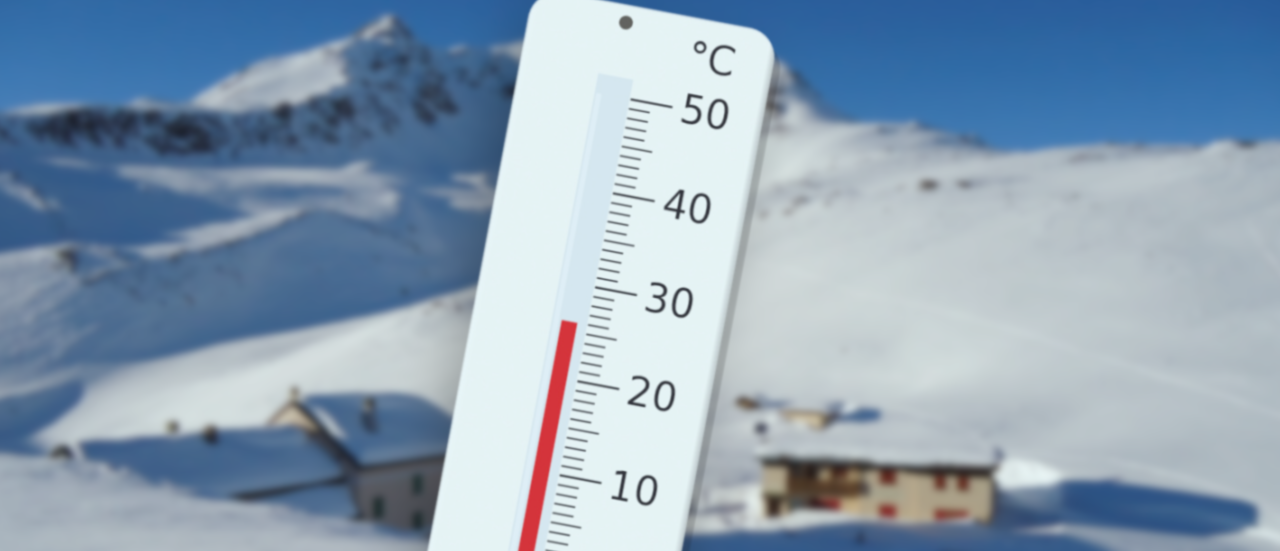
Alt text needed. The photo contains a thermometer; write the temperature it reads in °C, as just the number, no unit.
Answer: 26
